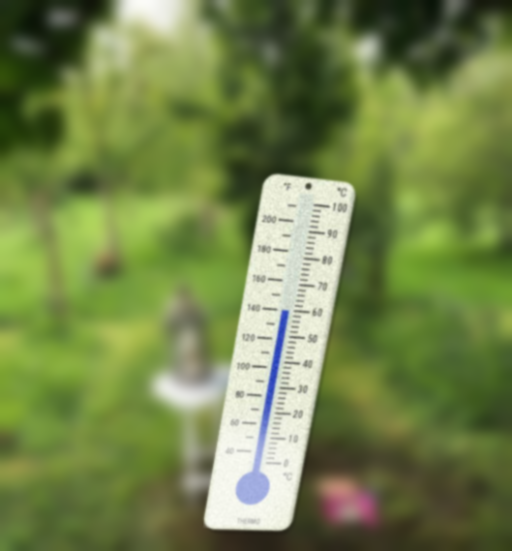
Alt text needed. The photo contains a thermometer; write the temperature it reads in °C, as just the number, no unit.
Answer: 60
